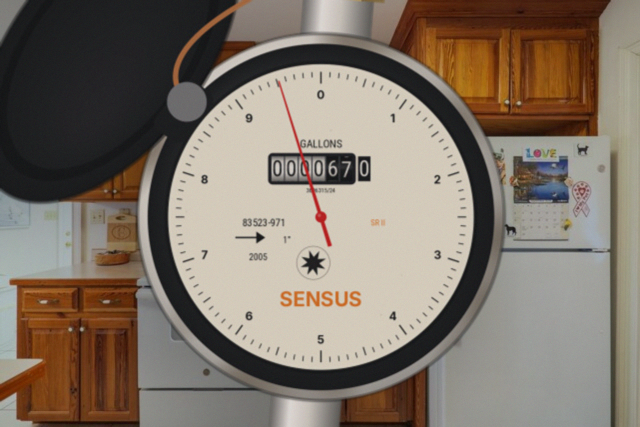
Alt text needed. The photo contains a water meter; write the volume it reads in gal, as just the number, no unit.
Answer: 669.5
